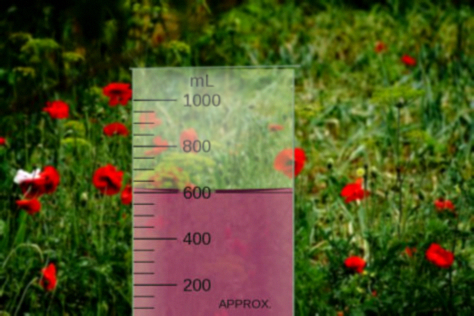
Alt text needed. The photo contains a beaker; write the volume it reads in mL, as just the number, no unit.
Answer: 600
